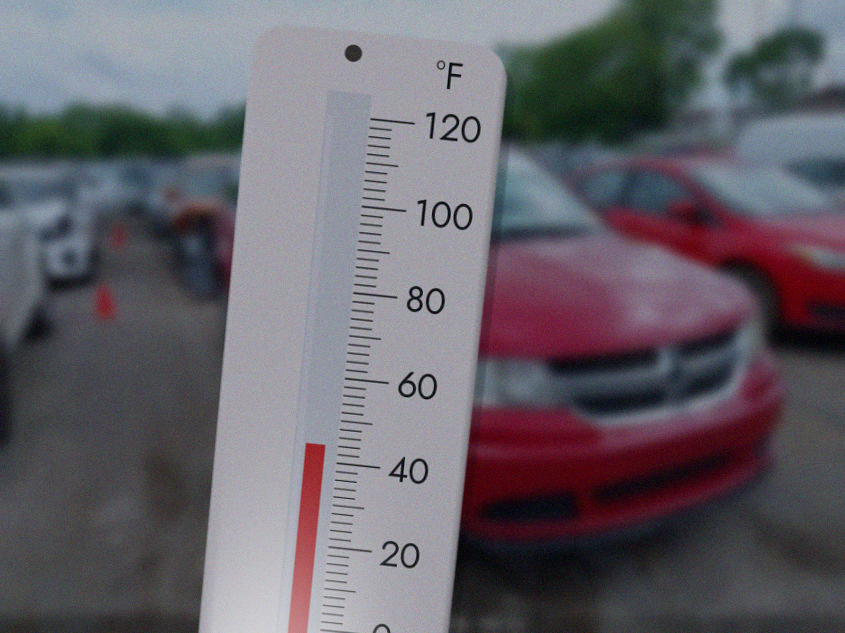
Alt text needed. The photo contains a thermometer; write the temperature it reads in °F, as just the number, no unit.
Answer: 44
